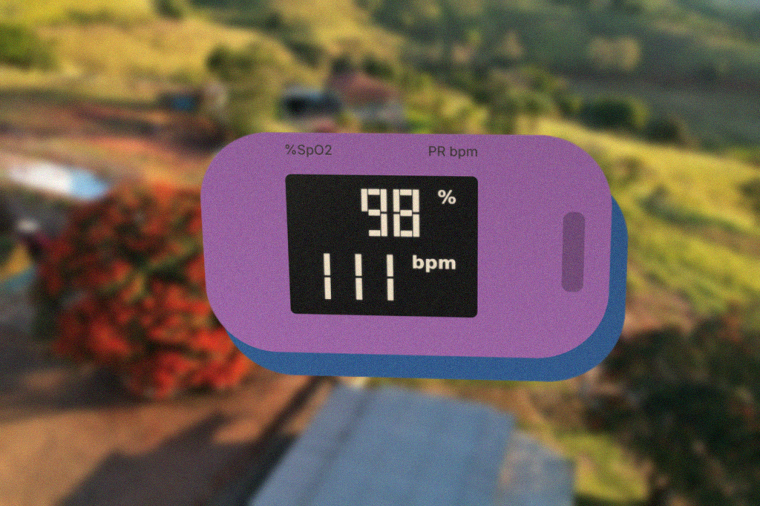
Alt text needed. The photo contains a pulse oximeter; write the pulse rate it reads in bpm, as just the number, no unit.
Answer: 111
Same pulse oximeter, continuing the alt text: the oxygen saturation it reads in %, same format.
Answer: 98
